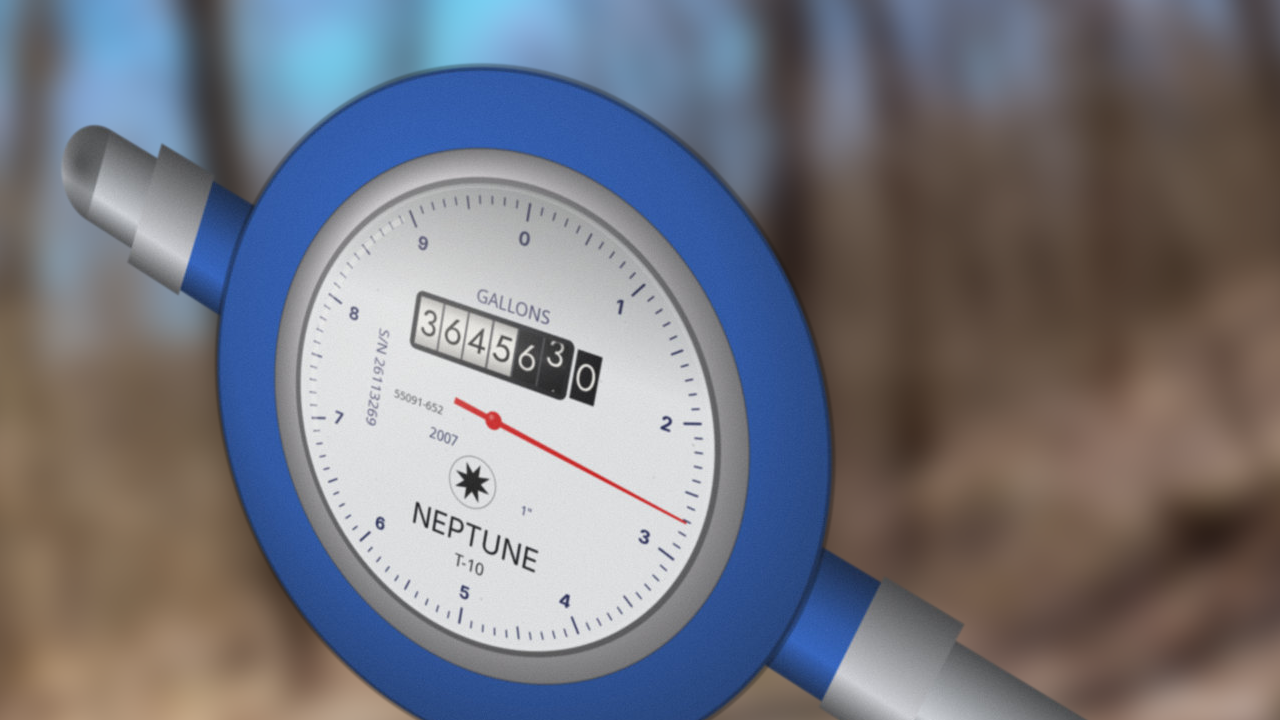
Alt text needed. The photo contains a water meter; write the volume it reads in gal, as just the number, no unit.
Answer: 3645632.7
